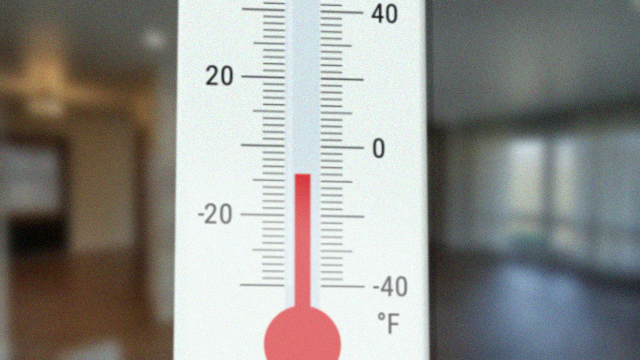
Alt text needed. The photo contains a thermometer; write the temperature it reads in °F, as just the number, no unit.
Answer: -8
